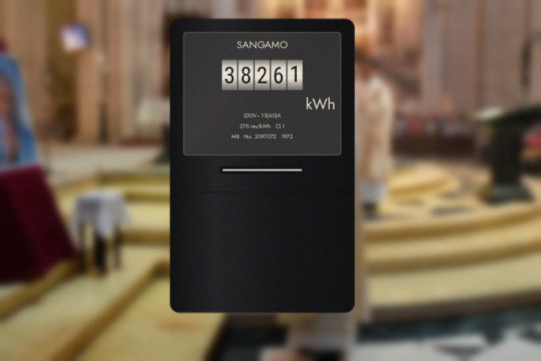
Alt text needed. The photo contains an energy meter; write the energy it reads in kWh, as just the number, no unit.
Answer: 38261
